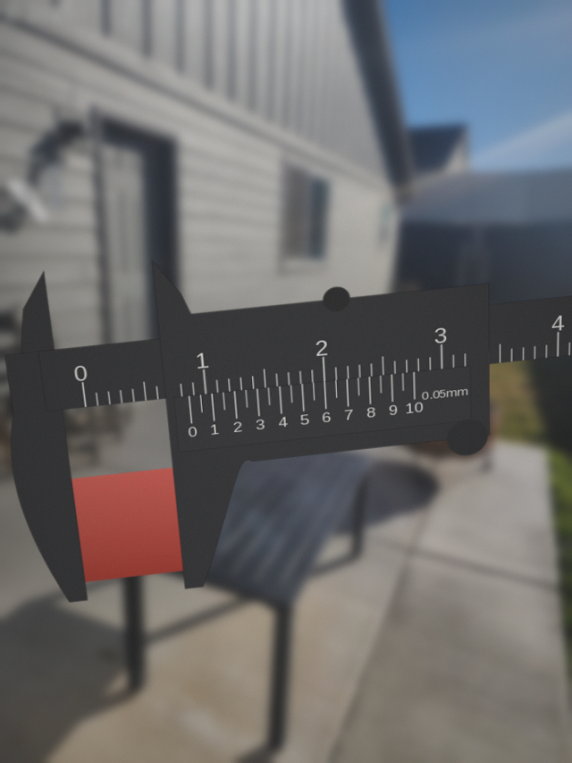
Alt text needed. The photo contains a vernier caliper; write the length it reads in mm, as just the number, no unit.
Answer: 8.6
